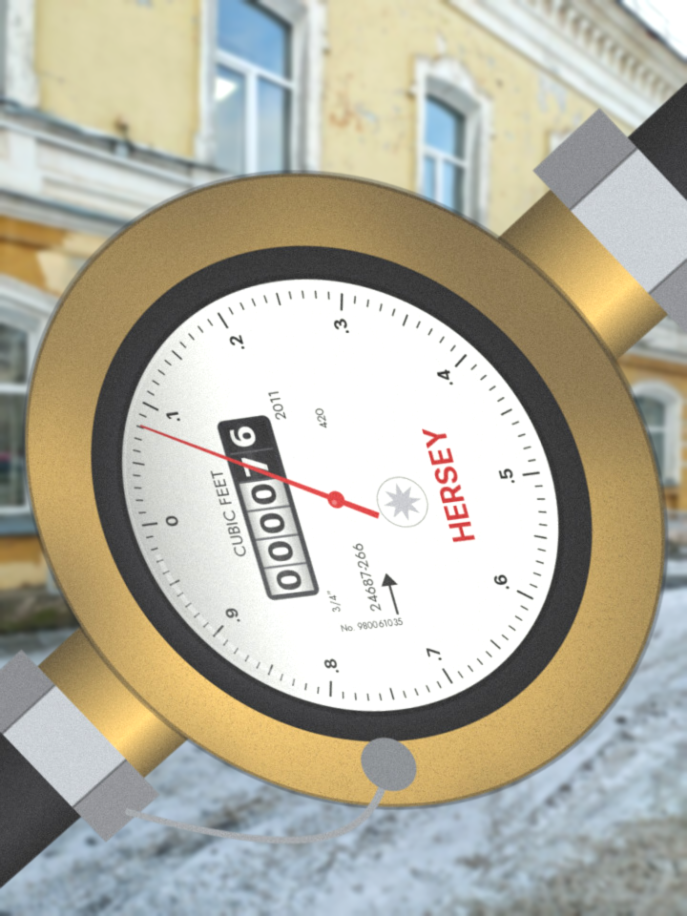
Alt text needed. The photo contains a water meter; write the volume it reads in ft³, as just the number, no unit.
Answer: 76.08
